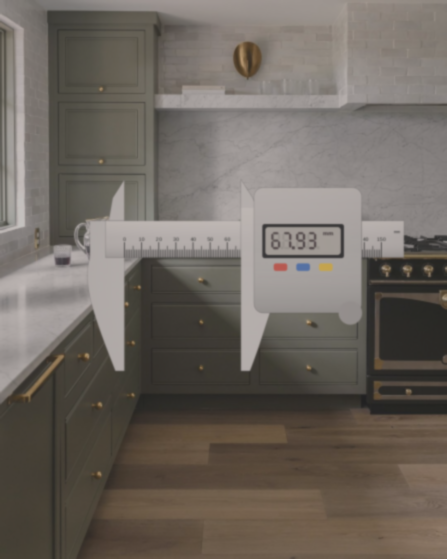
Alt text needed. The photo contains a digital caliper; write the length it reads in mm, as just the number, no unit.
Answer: 67.93
